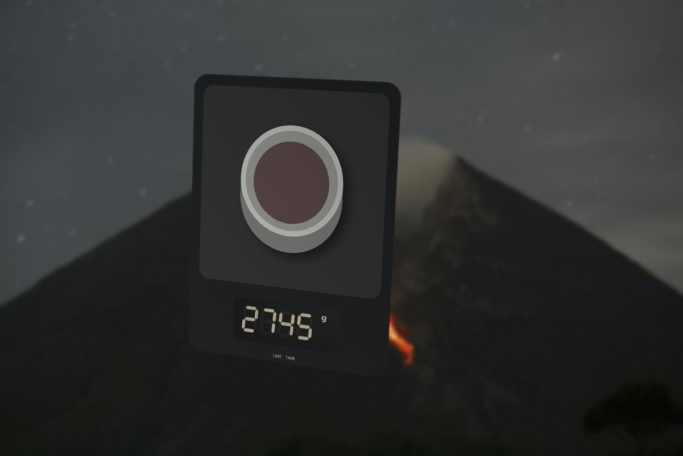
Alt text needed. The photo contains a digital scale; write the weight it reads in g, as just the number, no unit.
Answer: 2745
